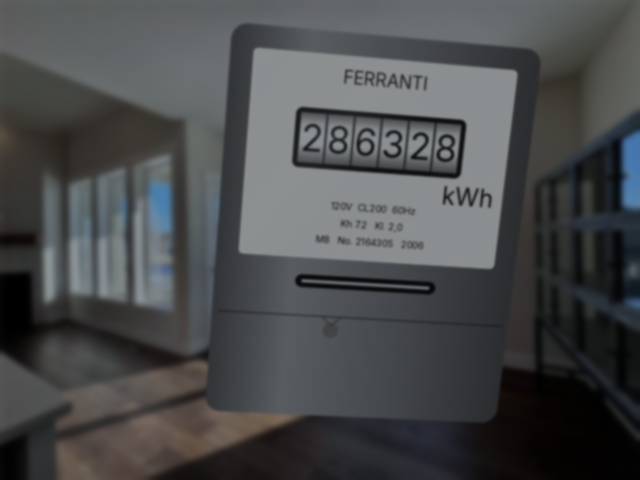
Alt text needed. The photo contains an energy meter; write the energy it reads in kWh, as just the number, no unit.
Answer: 286328
